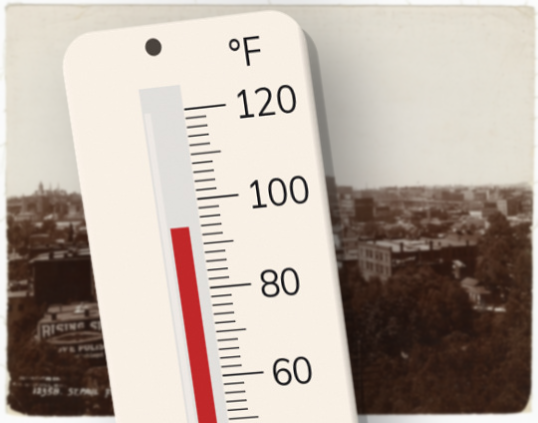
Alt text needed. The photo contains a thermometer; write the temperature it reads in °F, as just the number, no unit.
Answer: 94
